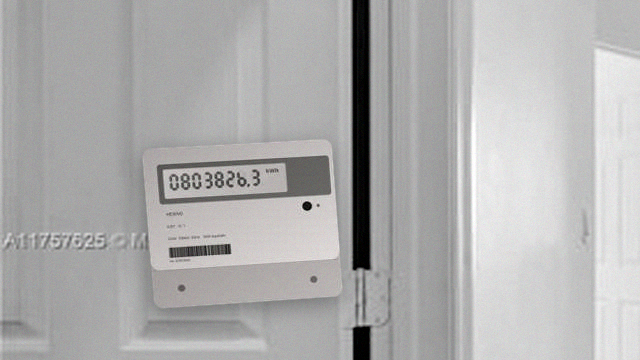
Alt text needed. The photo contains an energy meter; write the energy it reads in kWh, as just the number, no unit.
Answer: 803826.3
